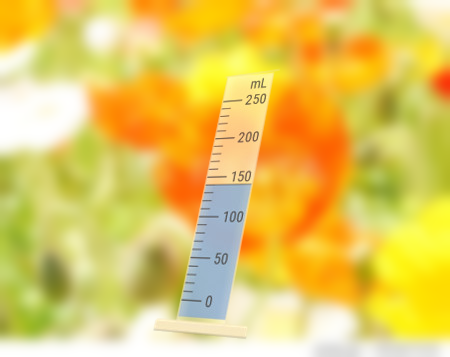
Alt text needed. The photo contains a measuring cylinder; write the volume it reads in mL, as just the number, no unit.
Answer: 140
